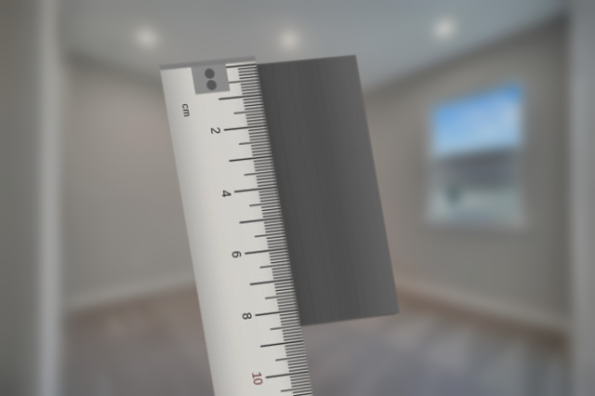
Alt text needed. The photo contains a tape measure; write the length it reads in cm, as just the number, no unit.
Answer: 8.5
